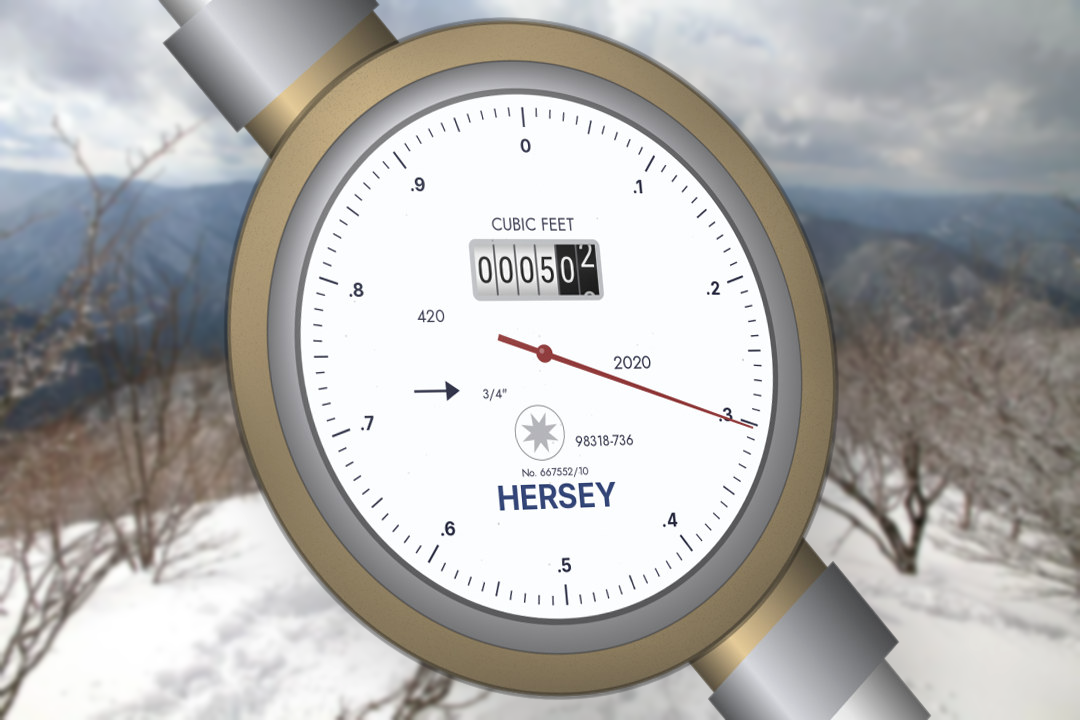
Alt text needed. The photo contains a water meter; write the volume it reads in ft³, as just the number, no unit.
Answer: 502.30
